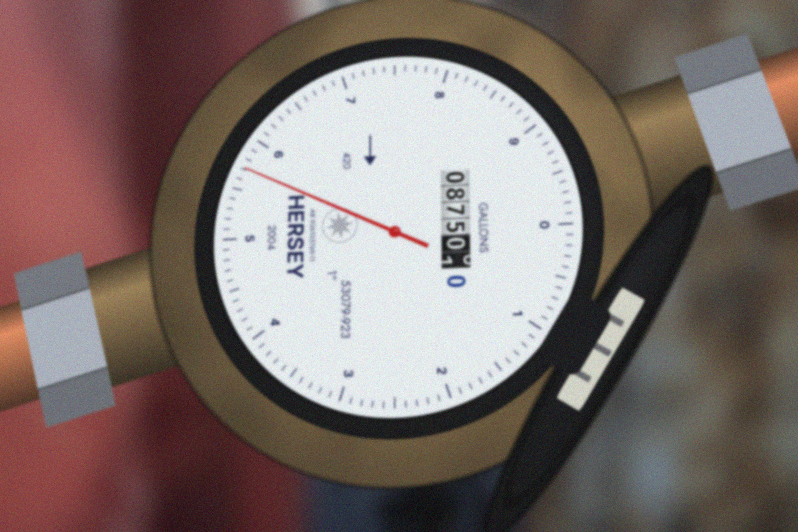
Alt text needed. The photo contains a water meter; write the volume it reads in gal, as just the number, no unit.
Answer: 875005.7
